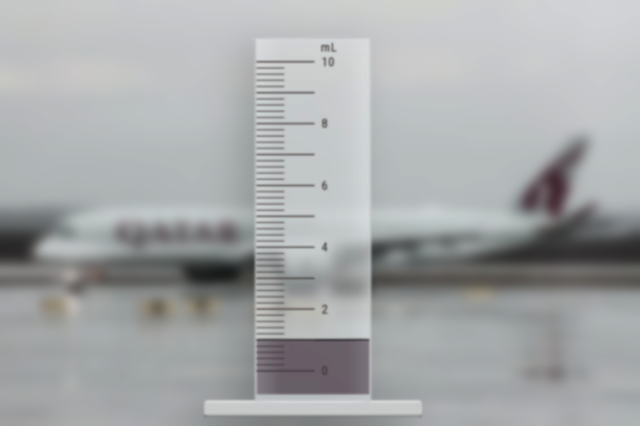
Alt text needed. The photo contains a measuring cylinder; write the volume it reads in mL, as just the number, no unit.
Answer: 1
